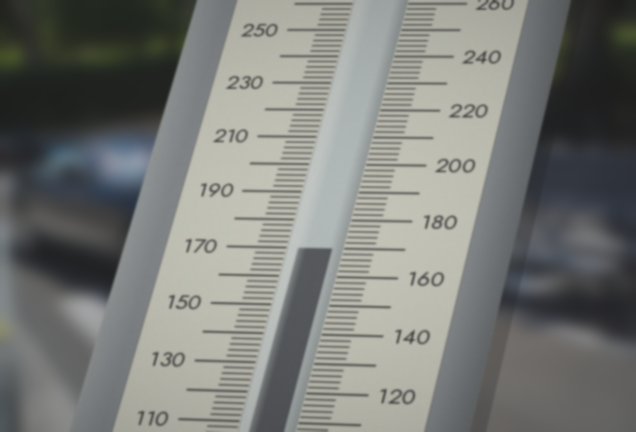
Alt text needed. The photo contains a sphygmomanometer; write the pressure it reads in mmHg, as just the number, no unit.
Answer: 170
